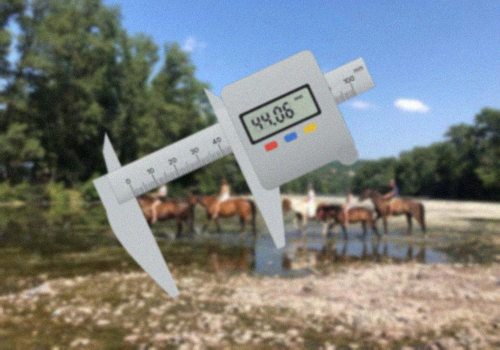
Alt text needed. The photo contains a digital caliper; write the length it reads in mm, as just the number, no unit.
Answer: 44.06
